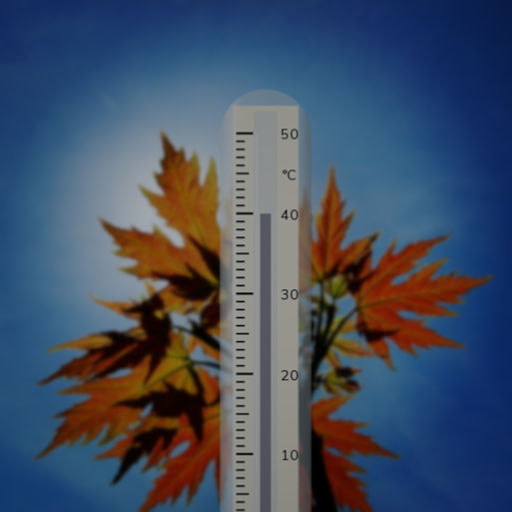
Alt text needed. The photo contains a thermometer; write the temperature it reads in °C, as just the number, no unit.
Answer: 40
